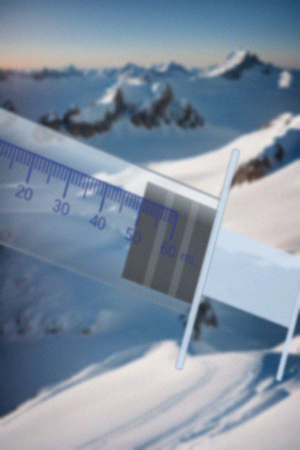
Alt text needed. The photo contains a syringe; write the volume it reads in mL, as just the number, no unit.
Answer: 50
